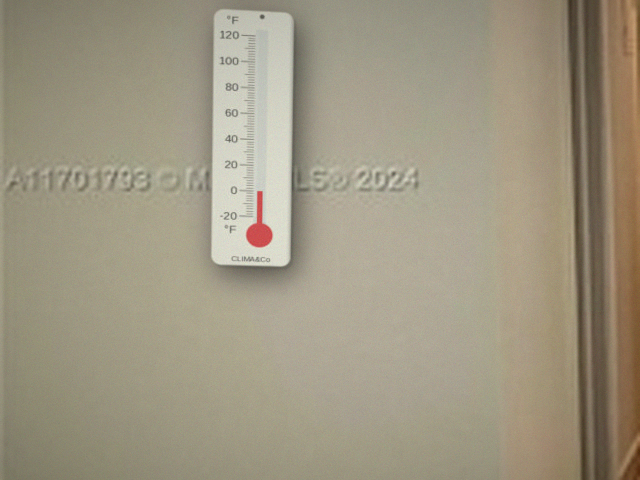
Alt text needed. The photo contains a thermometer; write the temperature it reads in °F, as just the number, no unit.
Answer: 0
